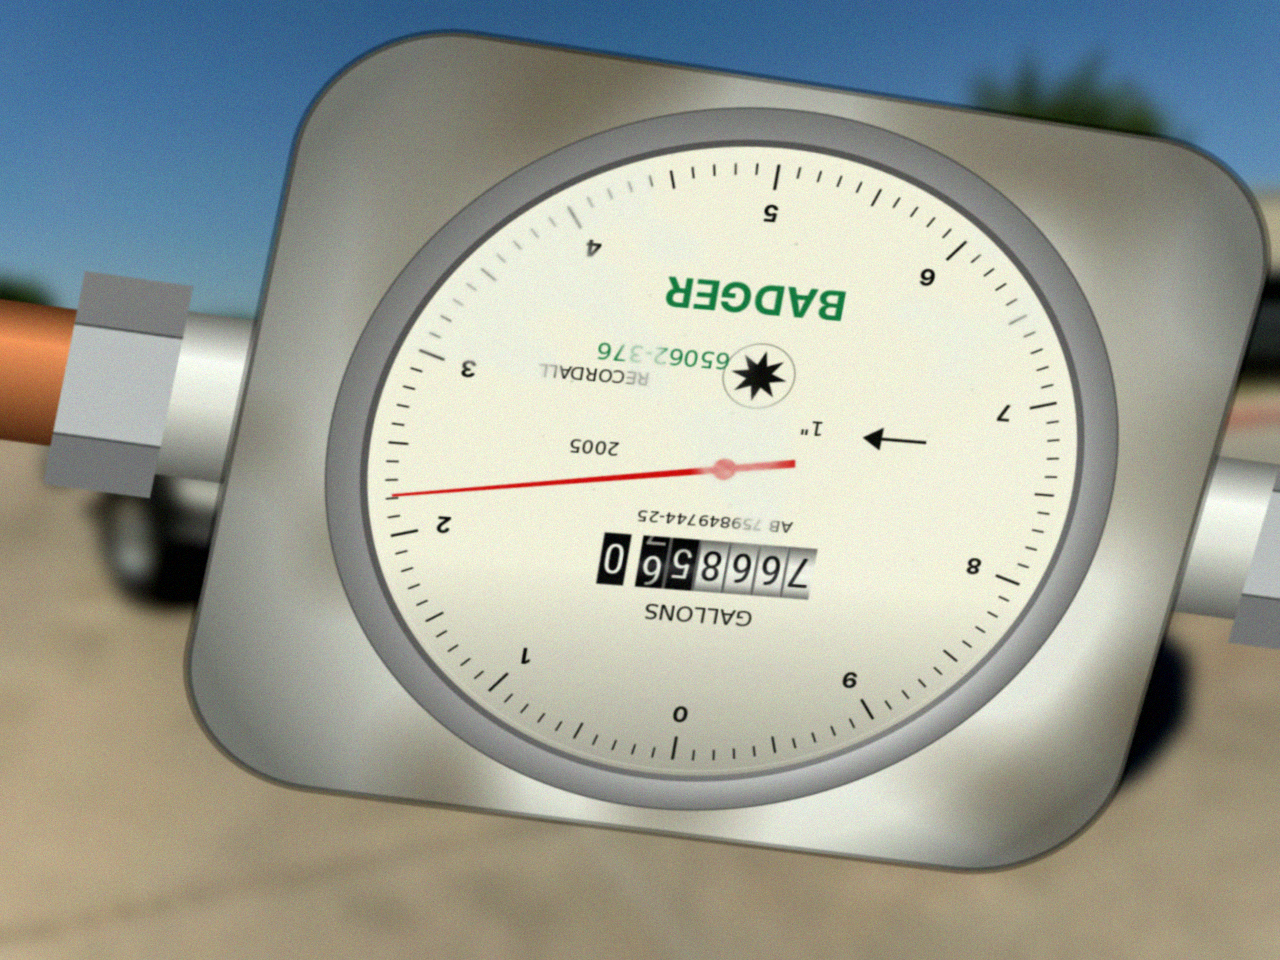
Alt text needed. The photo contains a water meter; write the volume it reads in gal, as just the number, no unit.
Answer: 7668562.2
